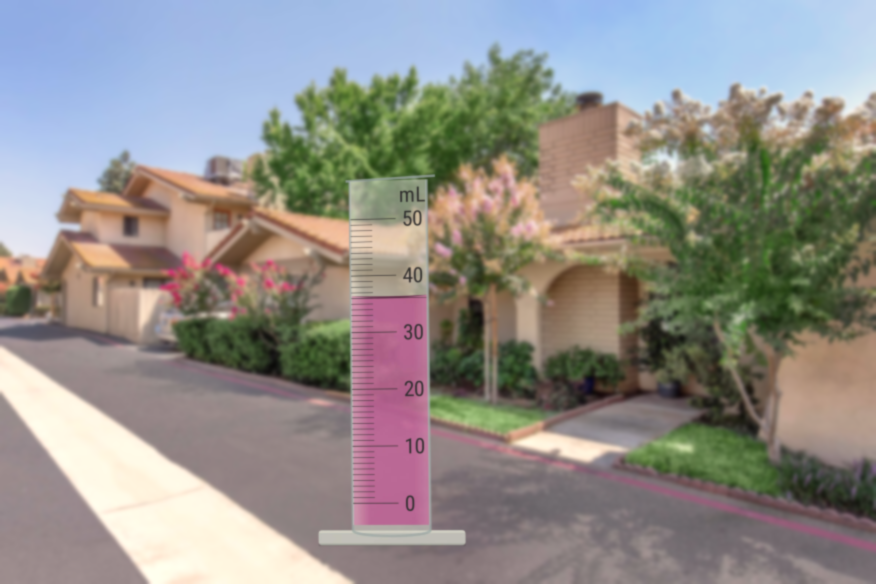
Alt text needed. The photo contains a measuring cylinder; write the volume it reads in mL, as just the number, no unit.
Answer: 36
